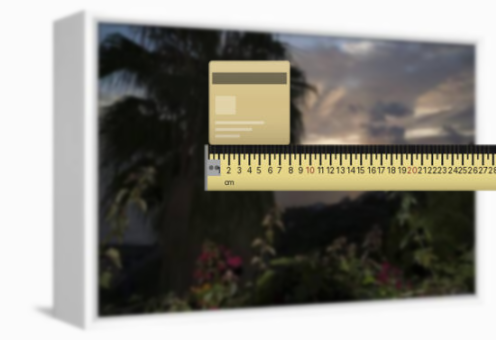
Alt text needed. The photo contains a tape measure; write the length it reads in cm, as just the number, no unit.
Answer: 8
